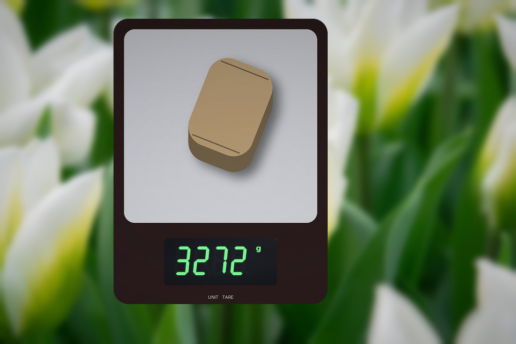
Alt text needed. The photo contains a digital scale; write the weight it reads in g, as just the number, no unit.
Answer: 3272
